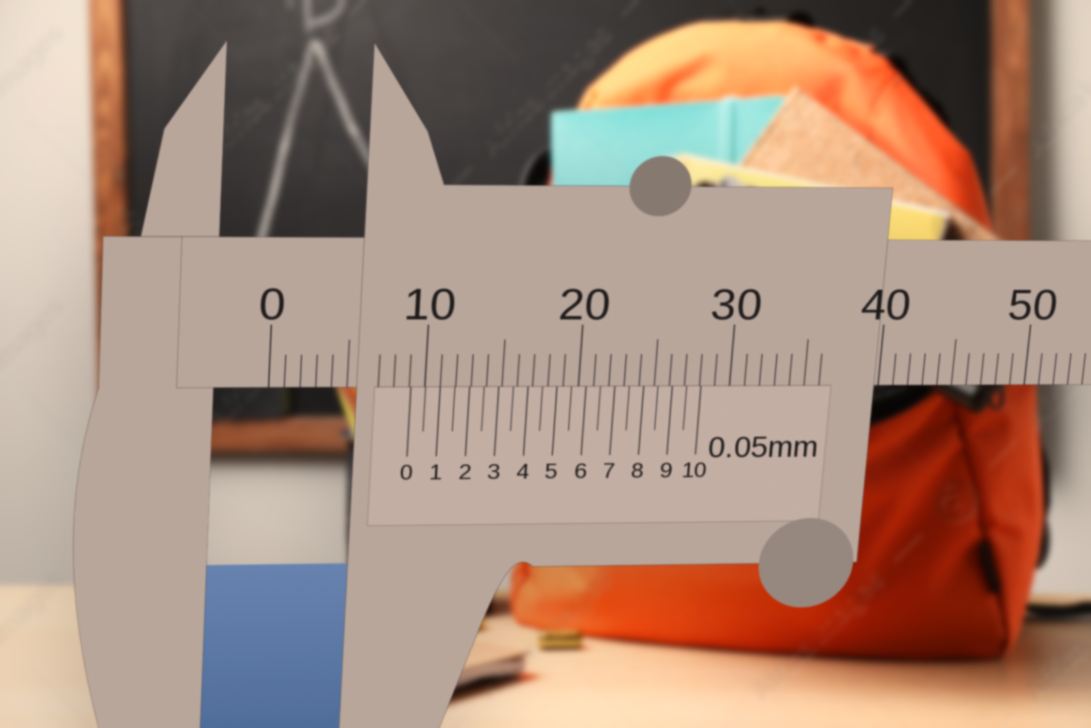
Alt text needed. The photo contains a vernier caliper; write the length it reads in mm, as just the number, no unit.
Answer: 9.1
